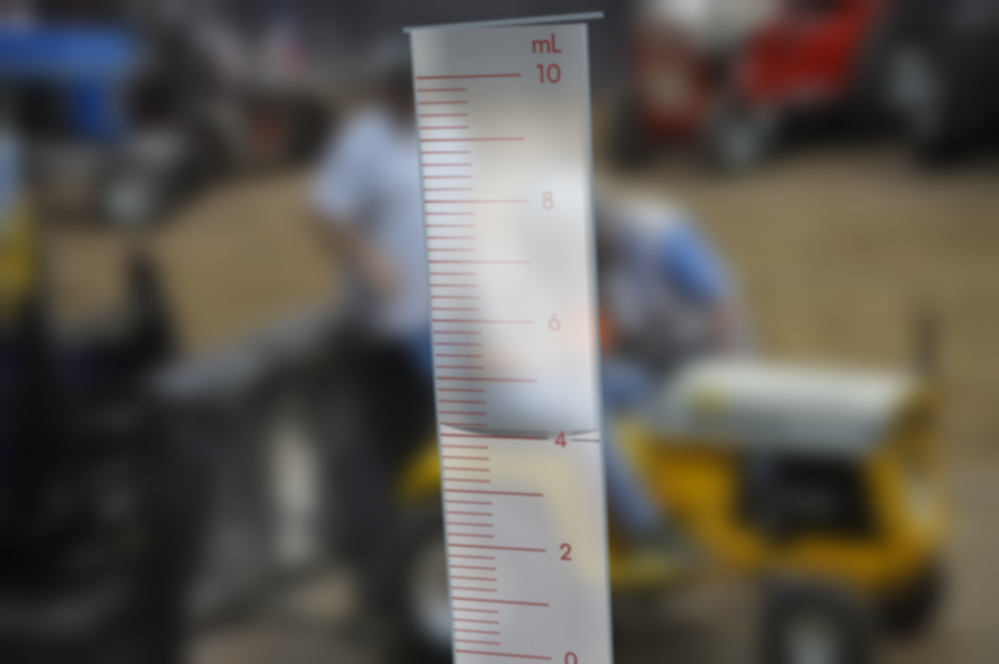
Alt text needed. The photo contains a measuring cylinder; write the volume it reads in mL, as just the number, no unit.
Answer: 4
